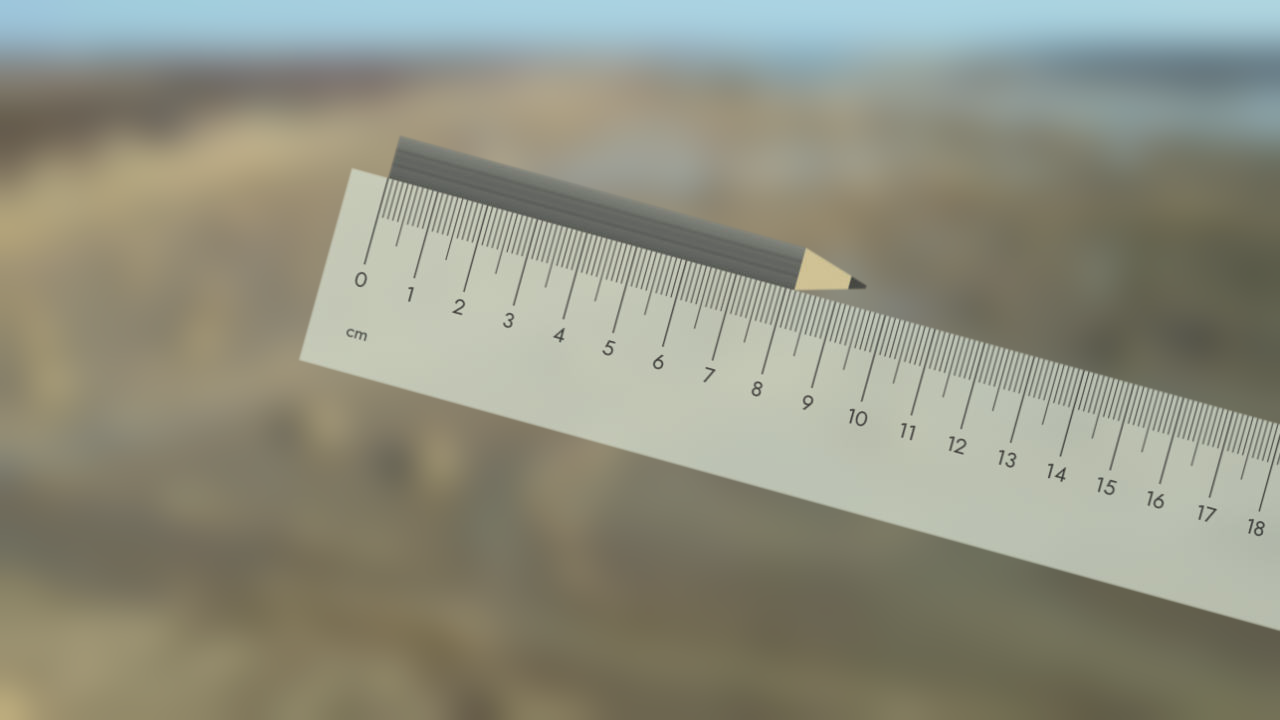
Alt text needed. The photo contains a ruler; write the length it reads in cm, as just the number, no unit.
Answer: 9.5
